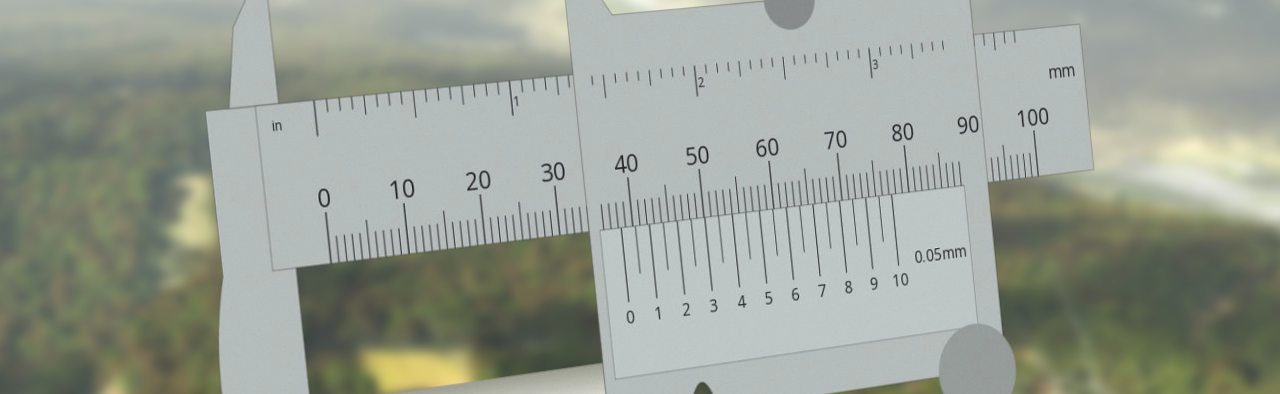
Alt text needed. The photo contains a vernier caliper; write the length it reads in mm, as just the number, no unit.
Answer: 38.4
